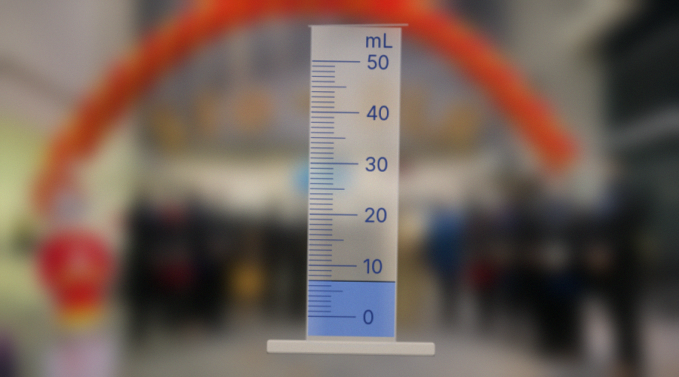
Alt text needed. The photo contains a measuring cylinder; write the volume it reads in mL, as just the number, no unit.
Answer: 7
